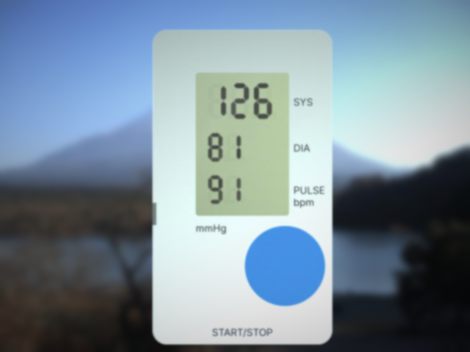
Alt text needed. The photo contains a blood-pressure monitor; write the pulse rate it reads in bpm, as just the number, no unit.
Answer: 91
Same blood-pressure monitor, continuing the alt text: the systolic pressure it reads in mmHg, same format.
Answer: 126
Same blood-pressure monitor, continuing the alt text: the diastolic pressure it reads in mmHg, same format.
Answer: 81
